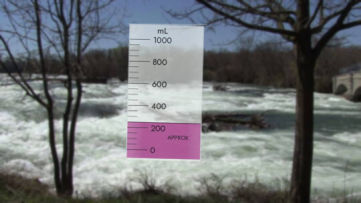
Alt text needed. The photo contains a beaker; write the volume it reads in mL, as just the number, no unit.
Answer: 250
